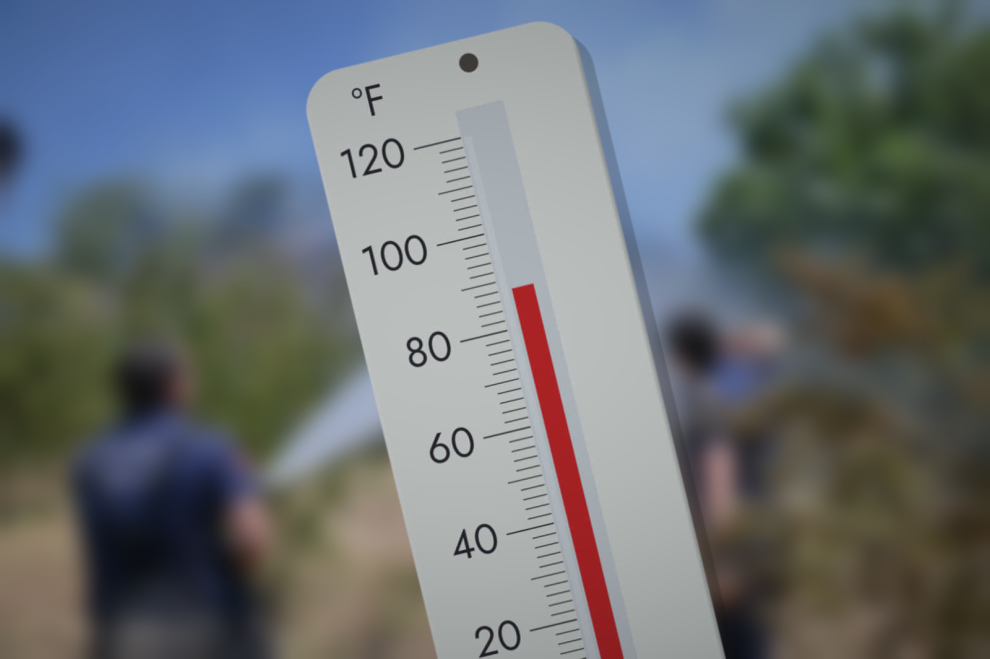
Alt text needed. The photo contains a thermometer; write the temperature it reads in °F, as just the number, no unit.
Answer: 88
